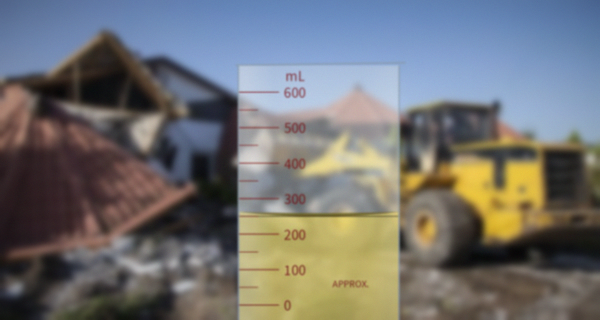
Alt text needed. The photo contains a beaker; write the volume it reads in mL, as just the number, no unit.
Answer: 250
